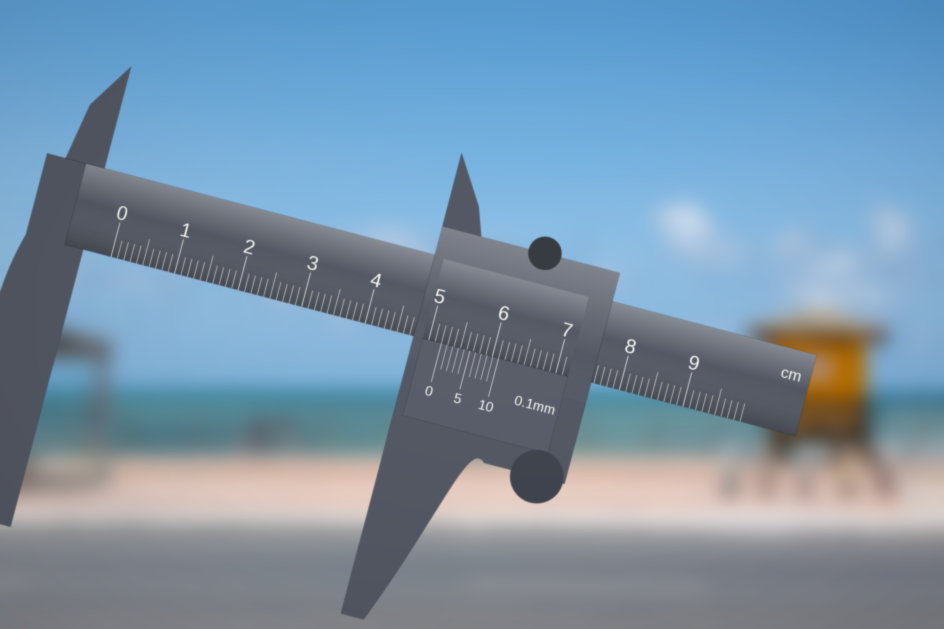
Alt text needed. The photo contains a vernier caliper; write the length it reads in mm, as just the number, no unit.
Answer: 52.0
